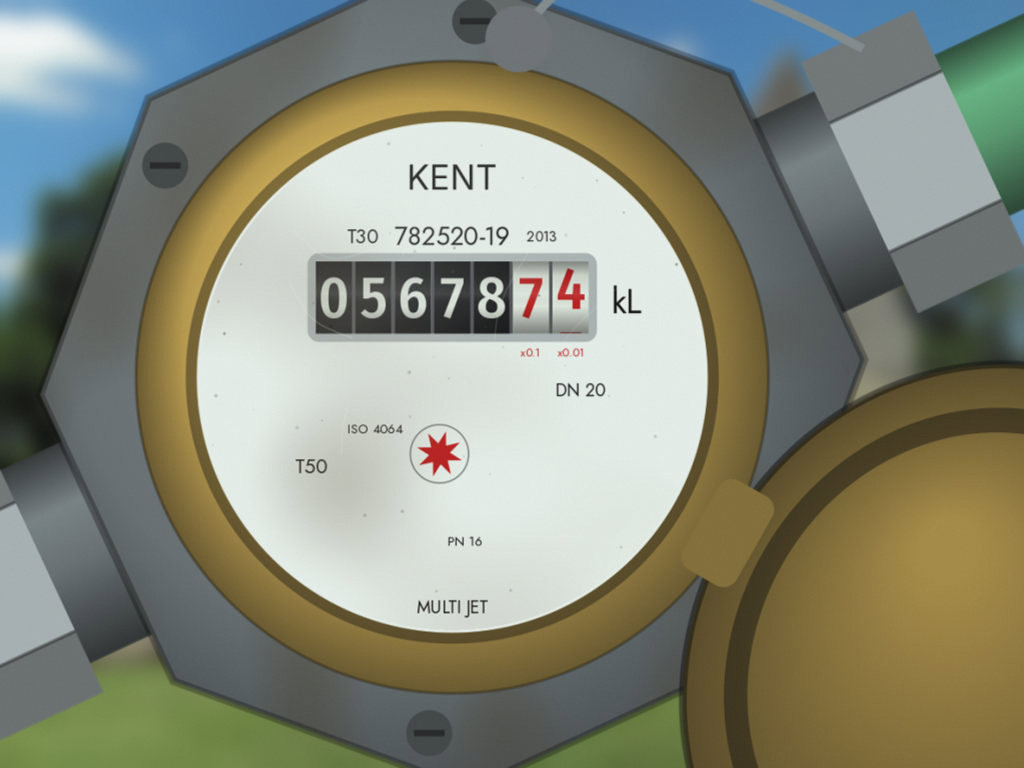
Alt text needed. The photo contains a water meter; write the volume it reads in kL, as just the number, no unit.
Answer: 5678.74
